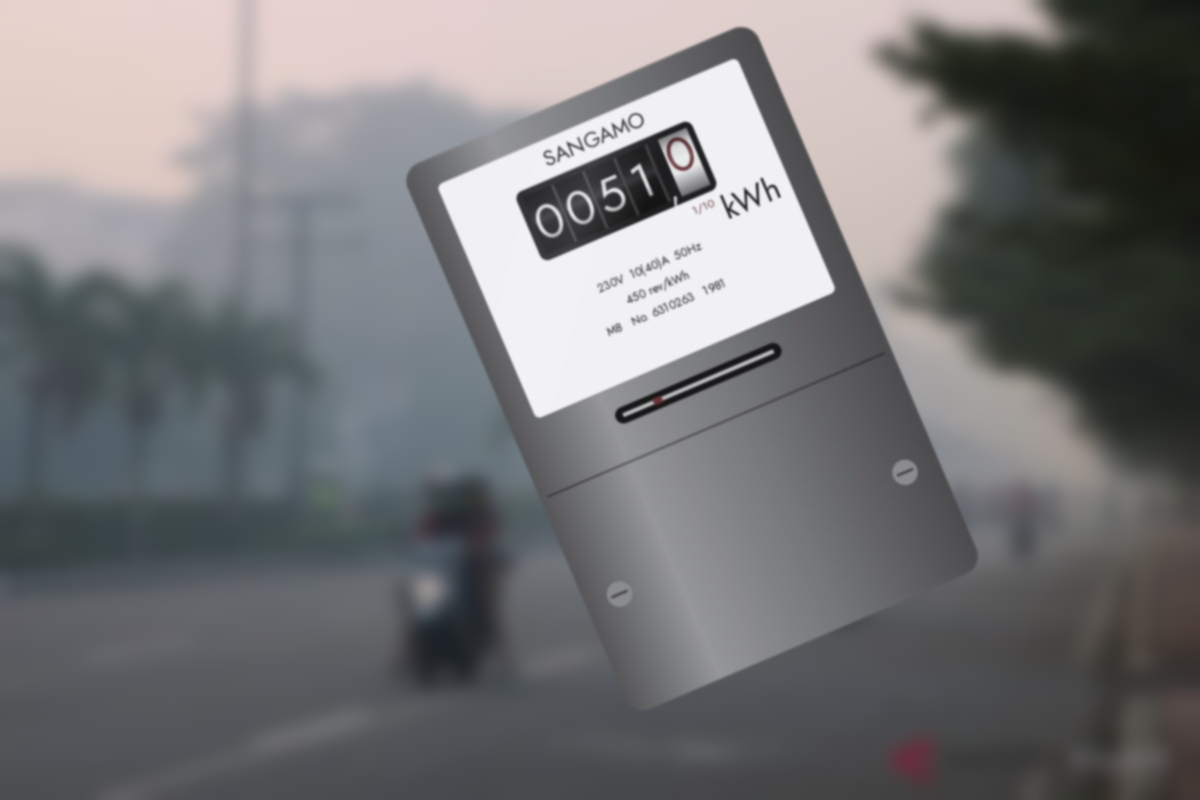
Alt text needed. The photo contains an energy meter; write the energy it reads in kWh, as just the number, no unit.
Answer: 51.0
